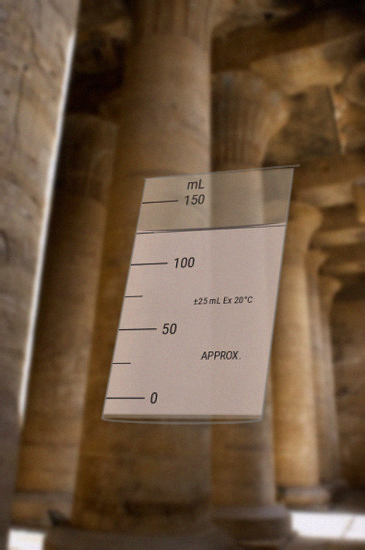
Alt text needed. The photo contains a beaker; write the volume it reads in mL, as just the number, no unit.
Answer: 125
